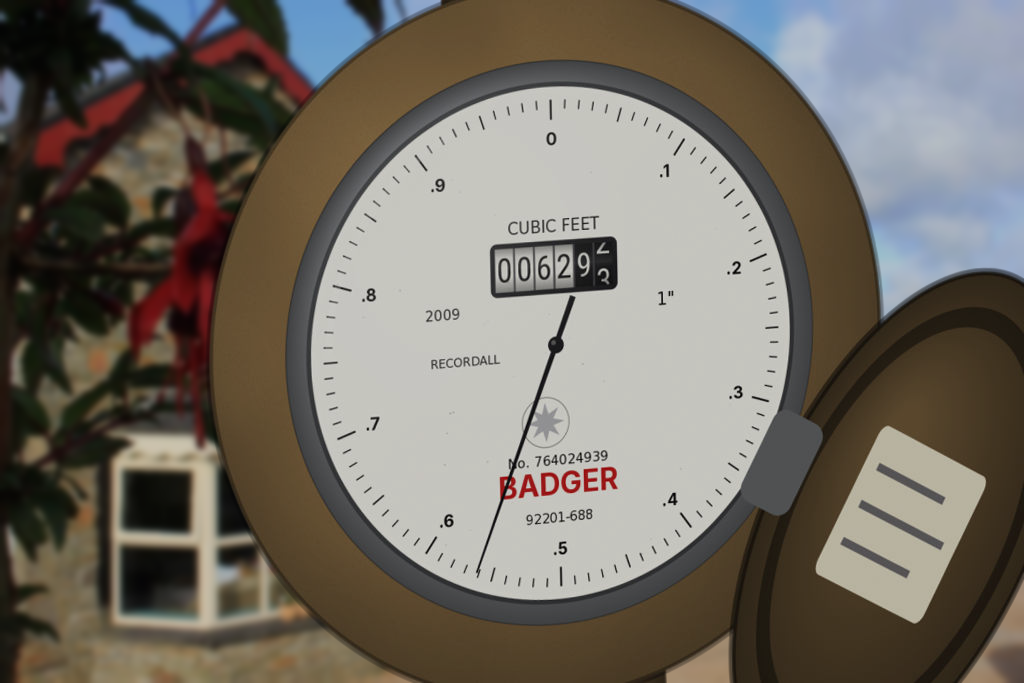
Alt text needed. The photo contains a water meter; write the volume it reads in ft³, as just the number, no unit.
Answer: 6292.56
